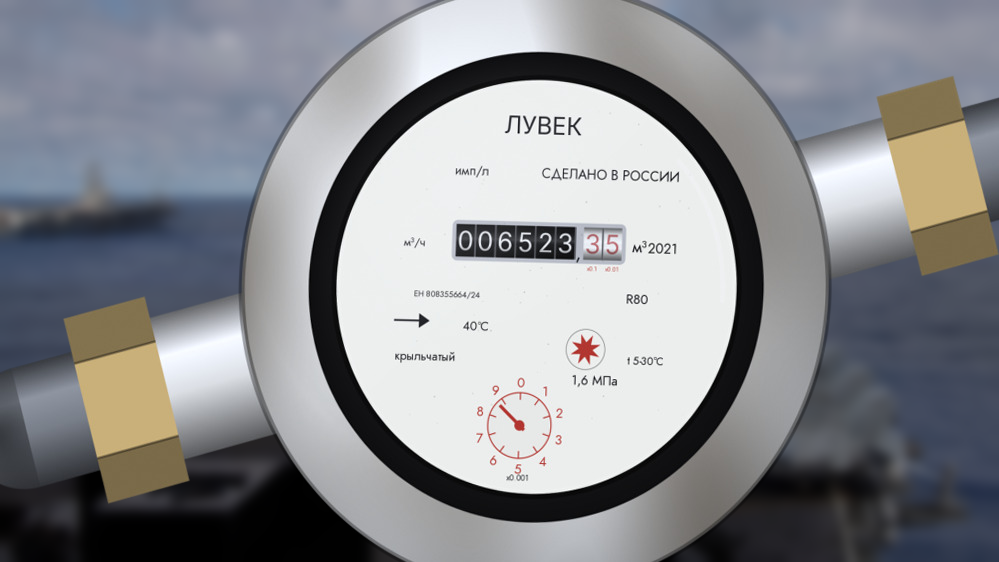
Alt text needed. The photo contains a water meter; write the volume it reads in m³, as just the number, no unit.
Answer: 6523.358
